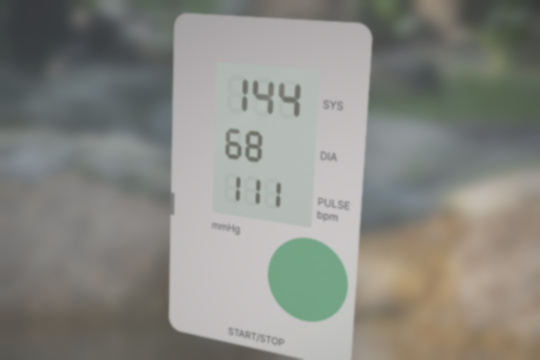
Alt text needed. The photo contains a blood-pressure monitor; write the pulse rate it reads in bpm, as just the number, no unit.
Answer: 111
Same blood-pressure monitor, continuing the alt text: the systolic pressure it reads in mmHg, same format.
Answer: 144
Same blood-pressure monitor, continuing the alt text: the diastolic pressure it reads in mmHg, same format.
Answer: 68
